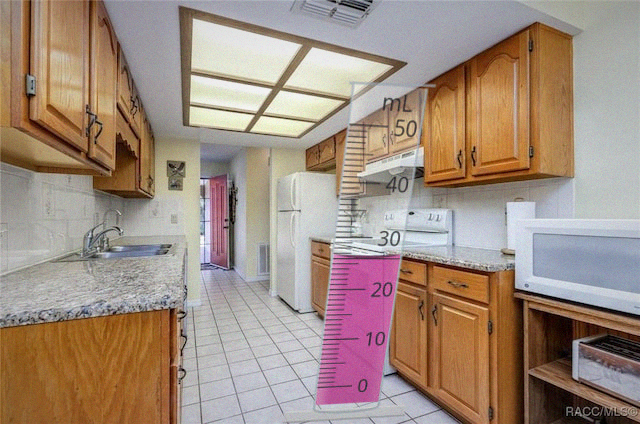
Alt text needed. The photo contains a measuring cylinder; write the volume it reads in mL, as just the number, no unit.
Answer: 26
